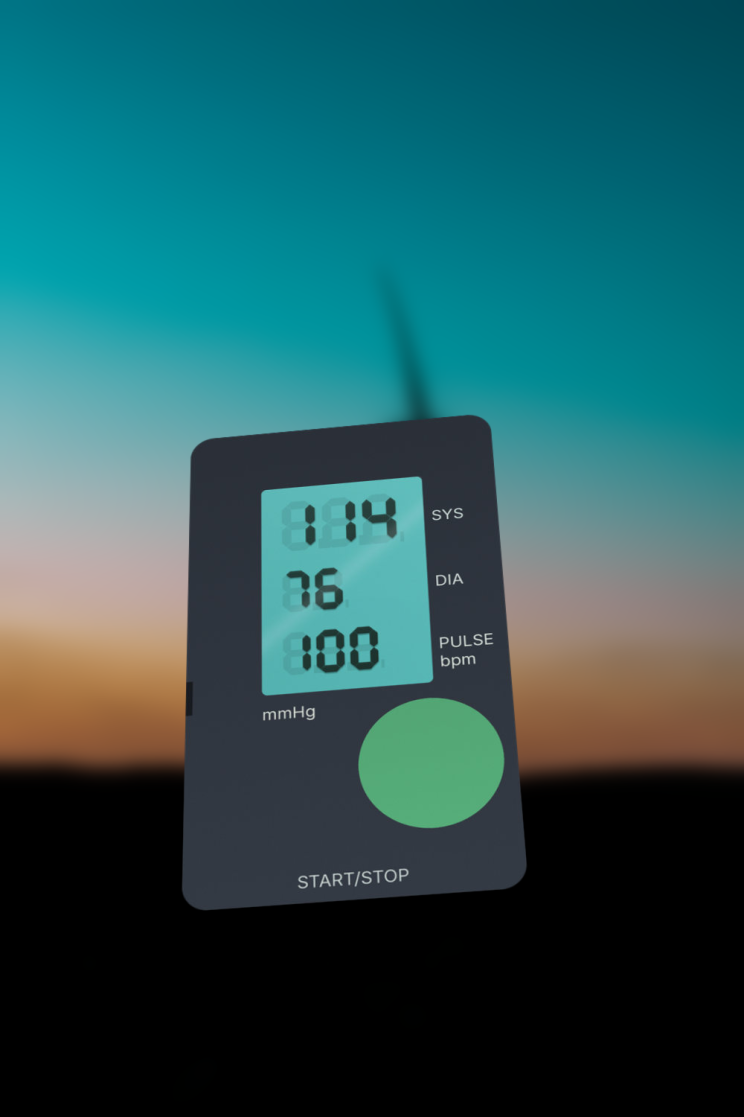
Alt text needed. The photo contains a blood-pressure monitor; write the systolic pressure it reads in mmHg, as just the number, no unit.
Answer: 114
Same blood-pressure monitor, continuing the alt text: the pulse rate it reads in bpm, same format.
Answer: 100
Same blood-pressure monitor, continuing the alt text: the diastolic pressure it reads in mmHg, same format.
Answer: 76
